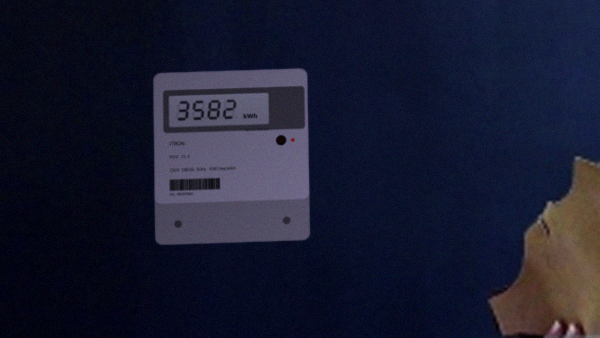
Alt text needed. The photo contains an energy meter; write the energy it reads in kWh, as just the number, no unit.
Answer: 3582
